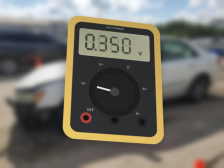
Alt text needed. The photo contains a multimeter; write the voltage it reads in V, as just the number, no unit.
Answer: 0.350
